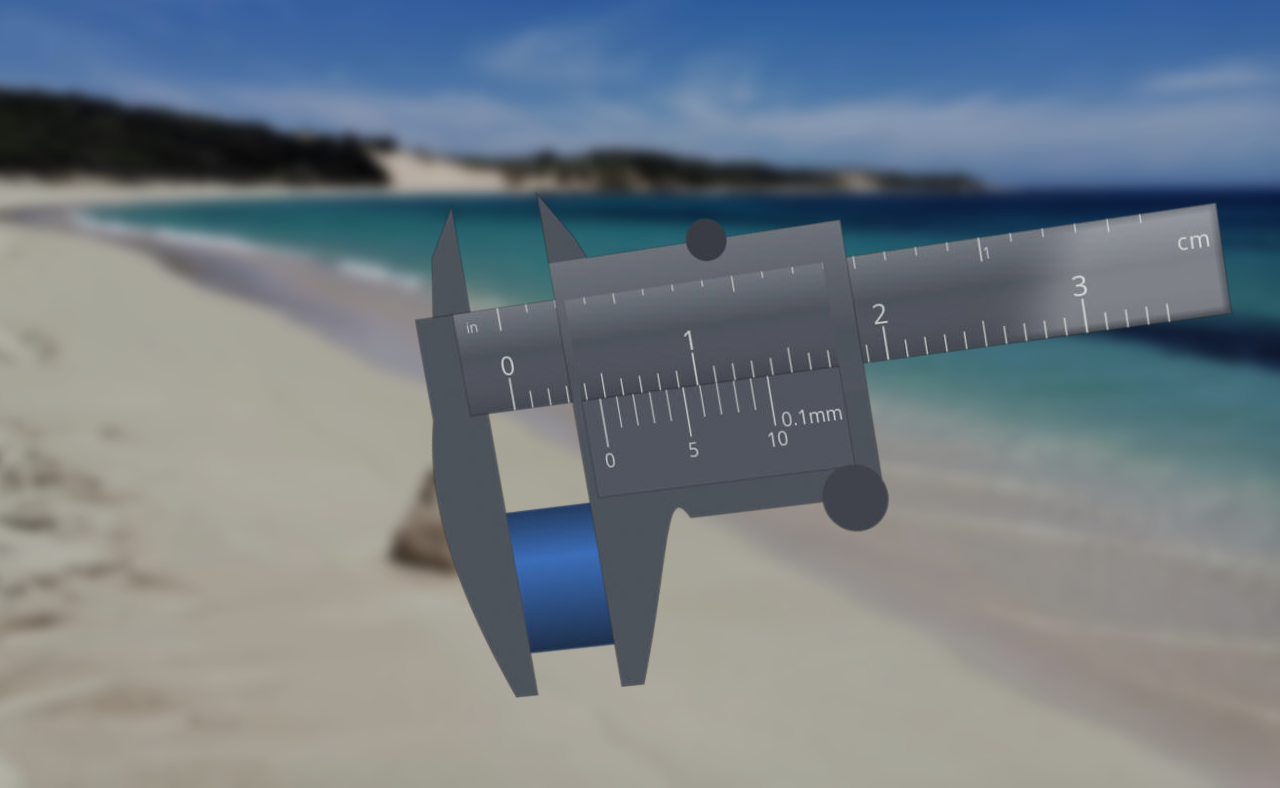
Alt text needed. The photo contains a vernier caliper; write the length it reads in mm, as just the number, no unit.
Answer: 4.7
